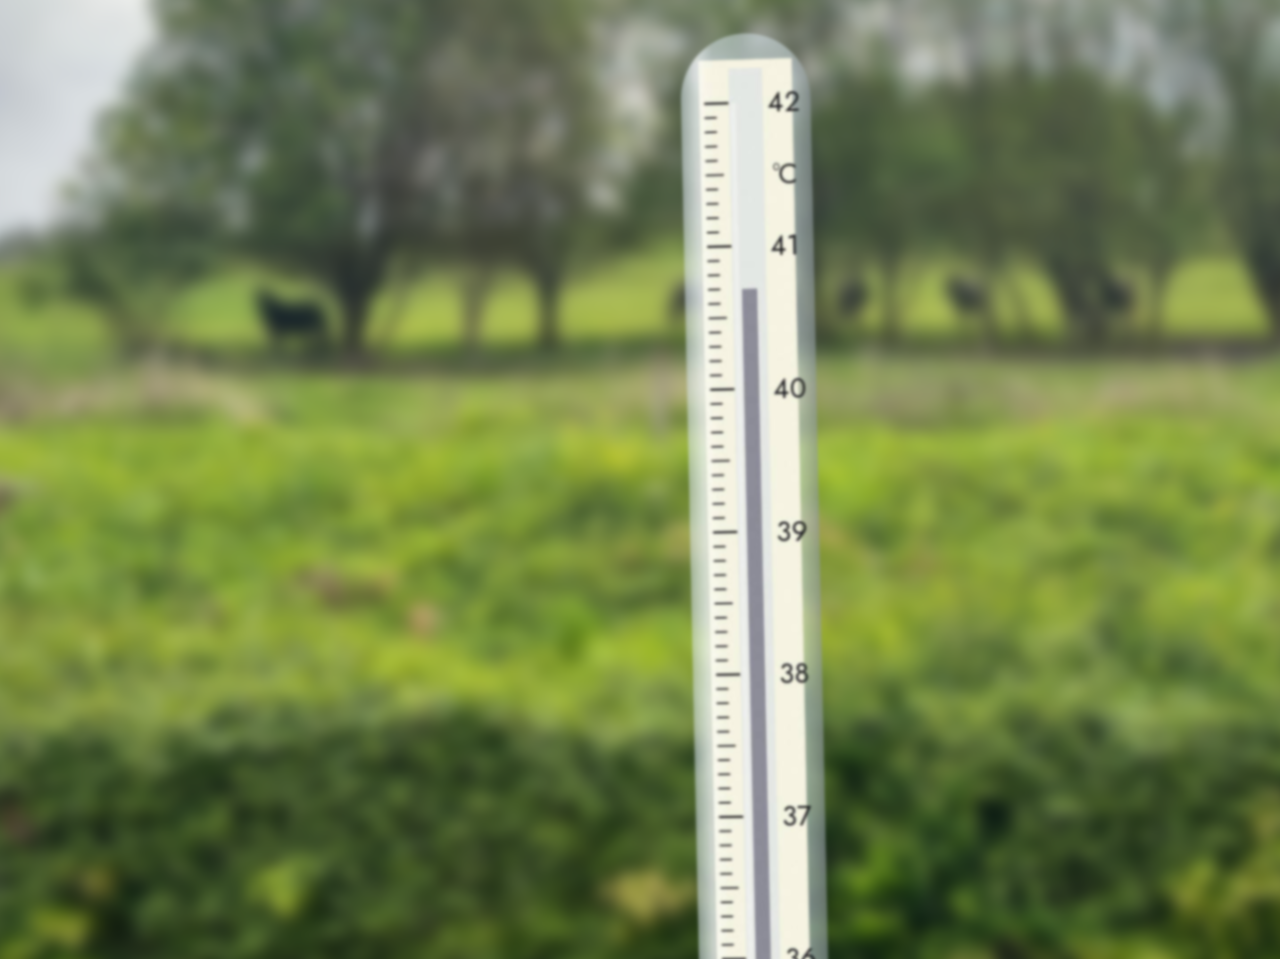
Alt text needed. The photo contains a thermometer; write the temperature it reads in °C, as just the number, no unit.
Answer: 40.7
